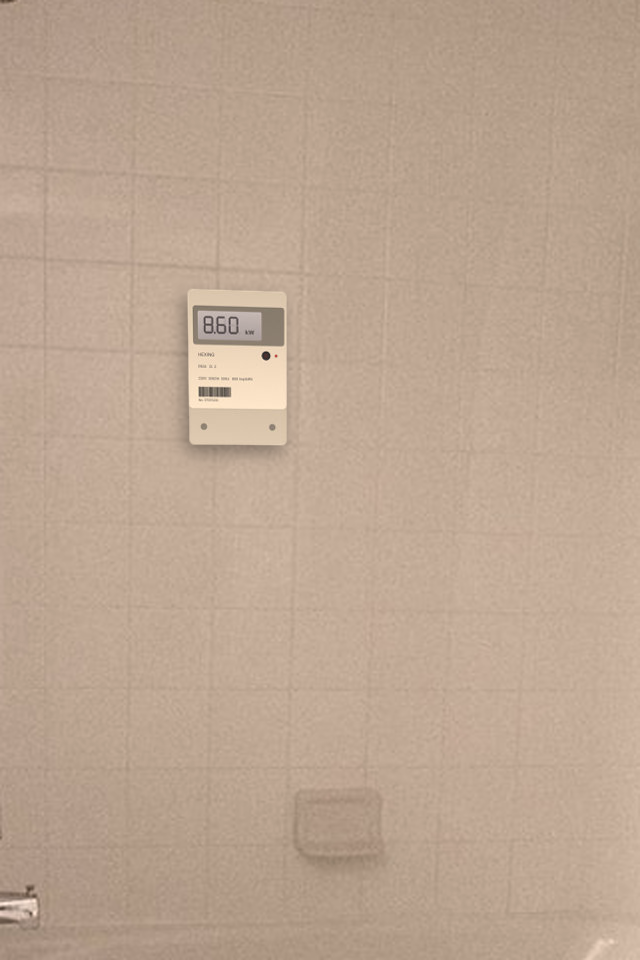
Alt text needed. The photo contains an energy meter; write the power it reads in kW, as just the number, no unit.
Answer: 8.60
